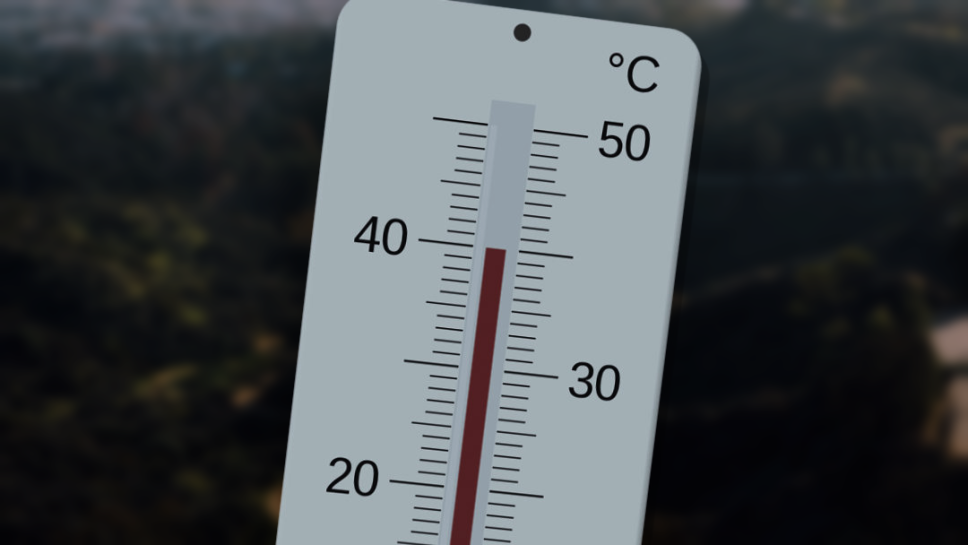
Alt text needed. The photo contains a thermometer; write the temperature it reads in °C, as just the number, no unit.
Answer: 40
